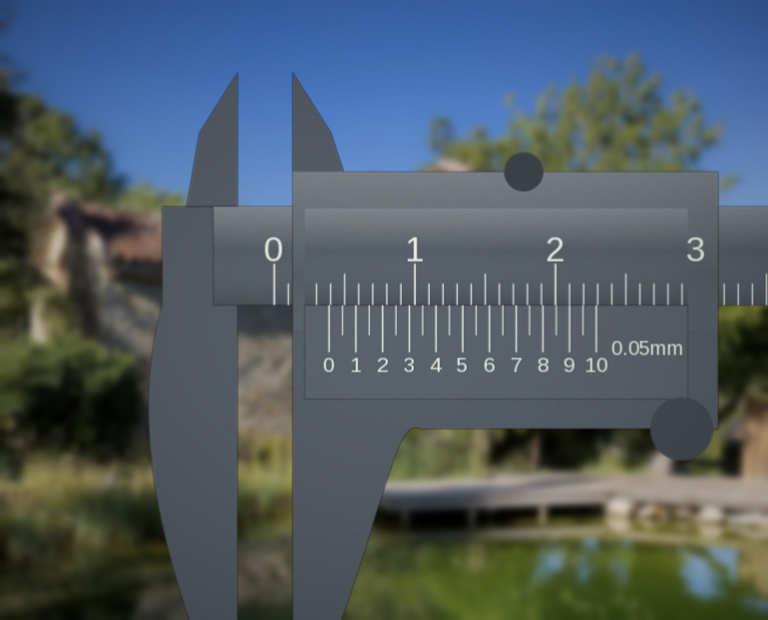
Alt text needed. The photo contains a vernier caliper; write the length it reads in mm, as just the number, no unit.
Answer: 3.9
